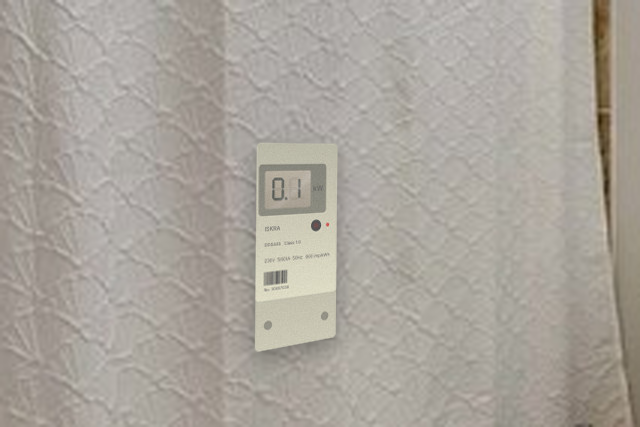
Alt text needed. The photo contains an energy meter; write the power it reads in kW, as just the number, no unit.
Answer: 0.1
